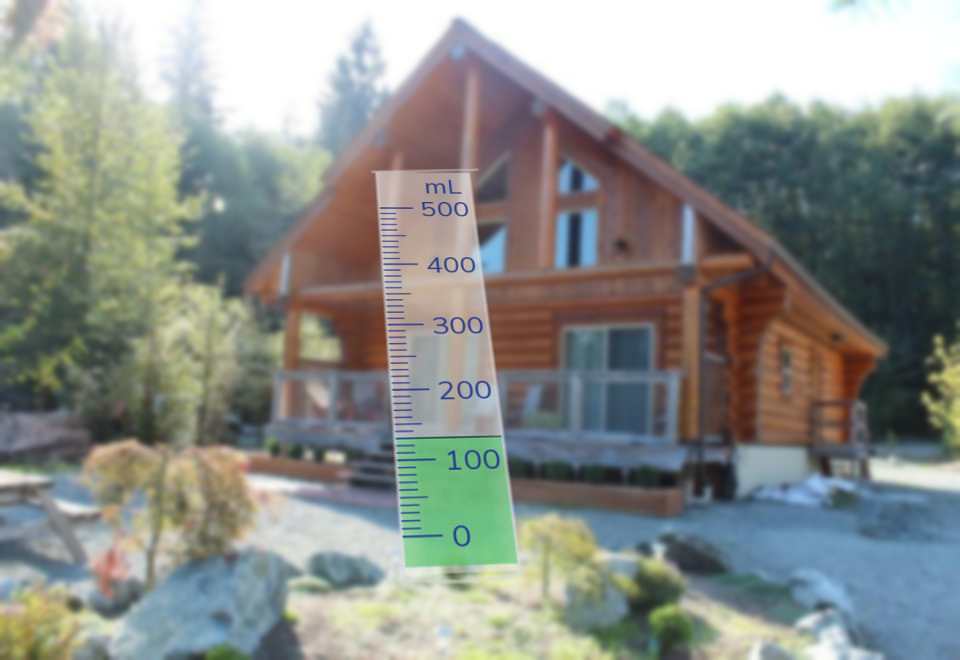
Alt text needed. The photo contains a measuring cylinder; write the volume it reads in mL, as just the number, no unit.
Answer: 130
